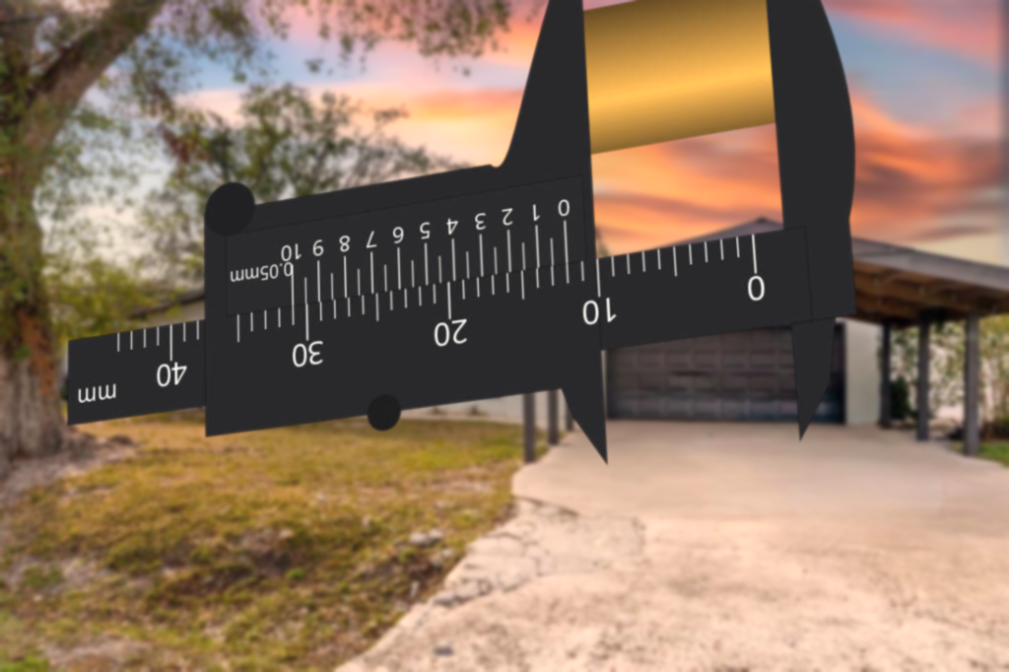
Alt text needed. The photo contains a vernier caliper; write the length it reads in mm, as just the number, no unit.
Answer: 12.0
